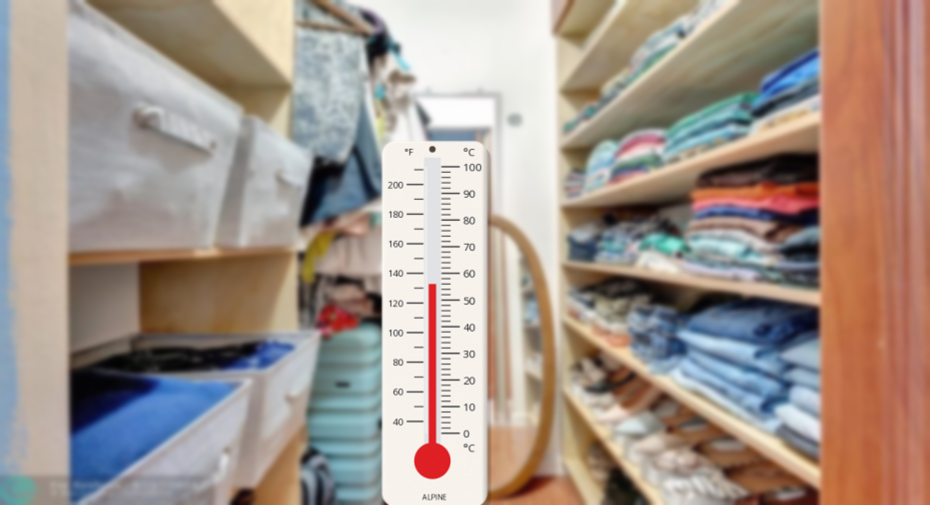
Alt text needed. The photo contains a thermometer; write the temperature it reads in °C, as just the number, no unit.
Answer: 56
